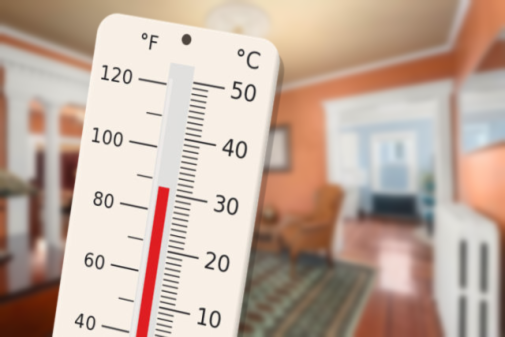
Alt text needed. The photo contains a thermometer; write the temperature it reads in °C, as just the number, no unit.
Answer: 31
